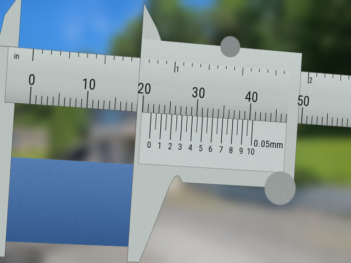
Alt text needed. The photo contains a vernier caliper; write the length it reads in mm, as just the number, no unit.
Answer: 21.6
